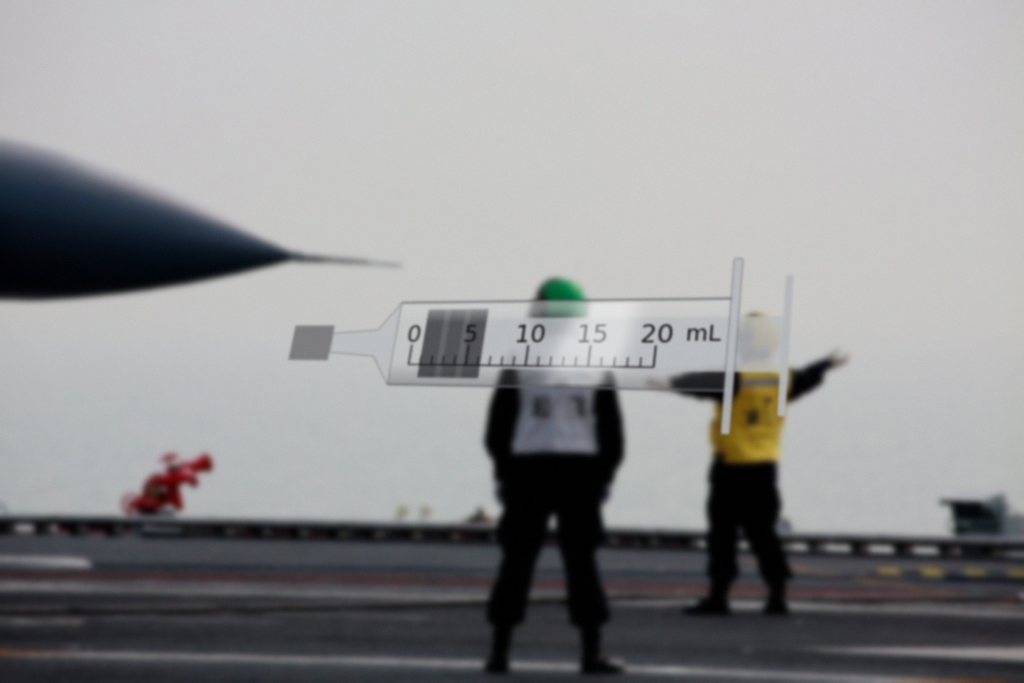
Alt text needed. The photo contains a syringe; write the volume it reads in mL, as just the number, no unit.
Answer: 1
